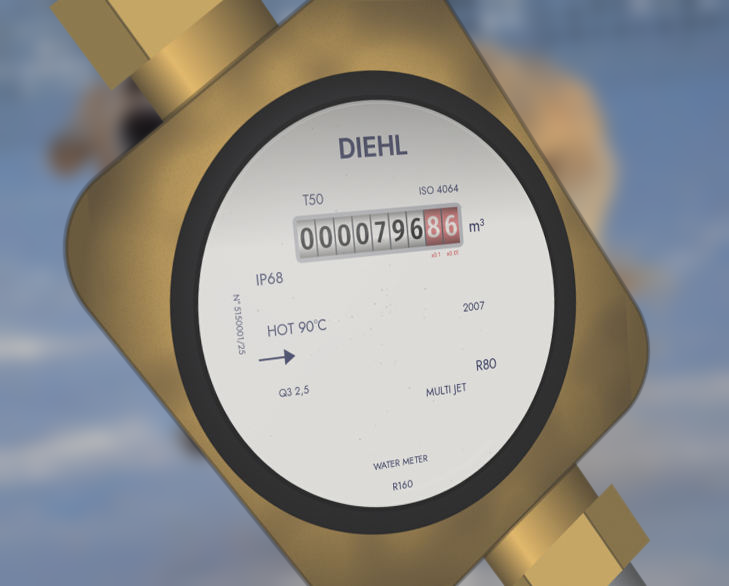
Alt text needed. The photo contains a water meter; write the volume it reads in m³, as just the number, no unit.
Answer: 796.86
